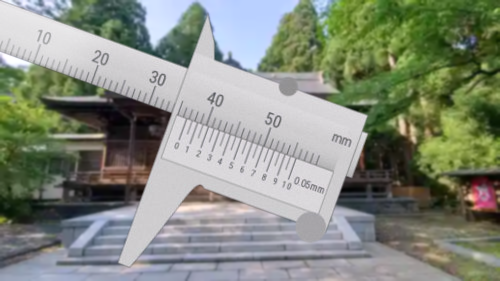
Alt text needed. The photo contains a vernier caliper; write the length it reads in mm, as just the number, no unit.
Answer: 36.6
